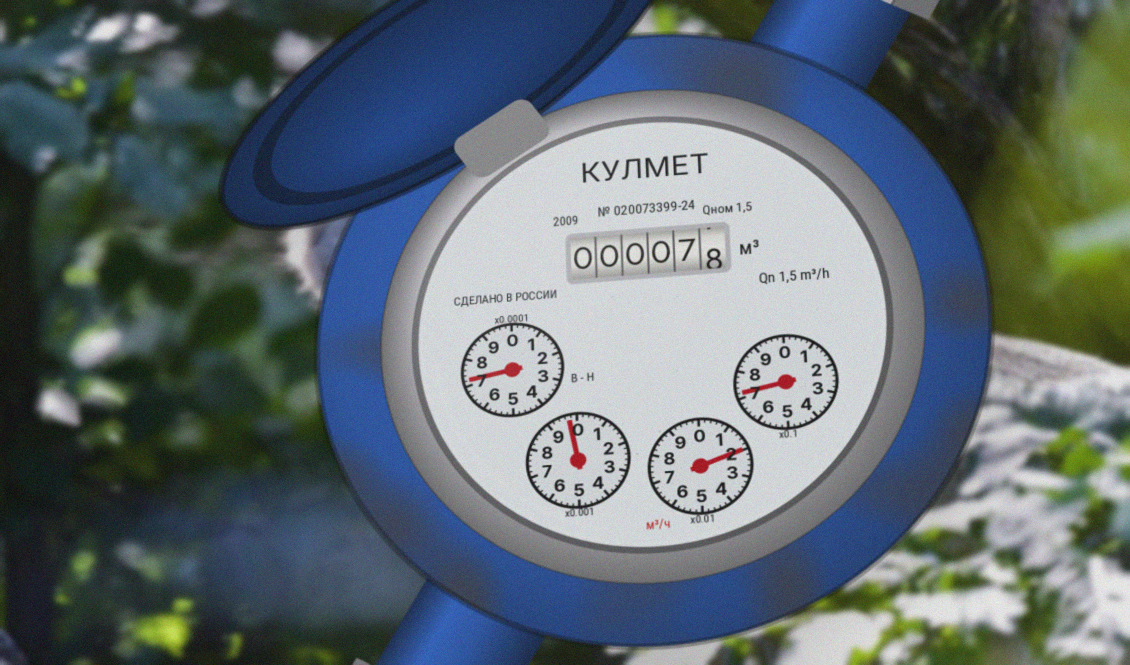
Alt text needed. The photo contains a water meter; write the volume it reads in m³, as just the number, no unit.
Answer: 77.7197
